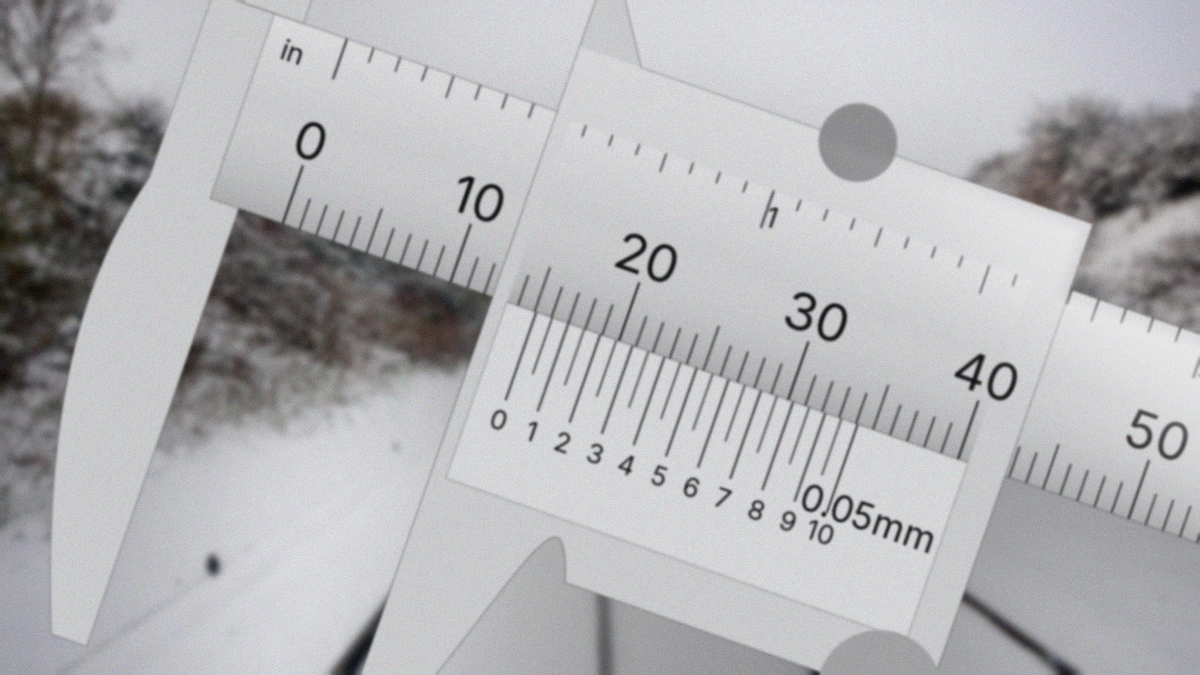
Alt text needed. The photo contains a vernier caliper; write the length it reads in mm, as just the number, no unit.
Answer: 15.1
